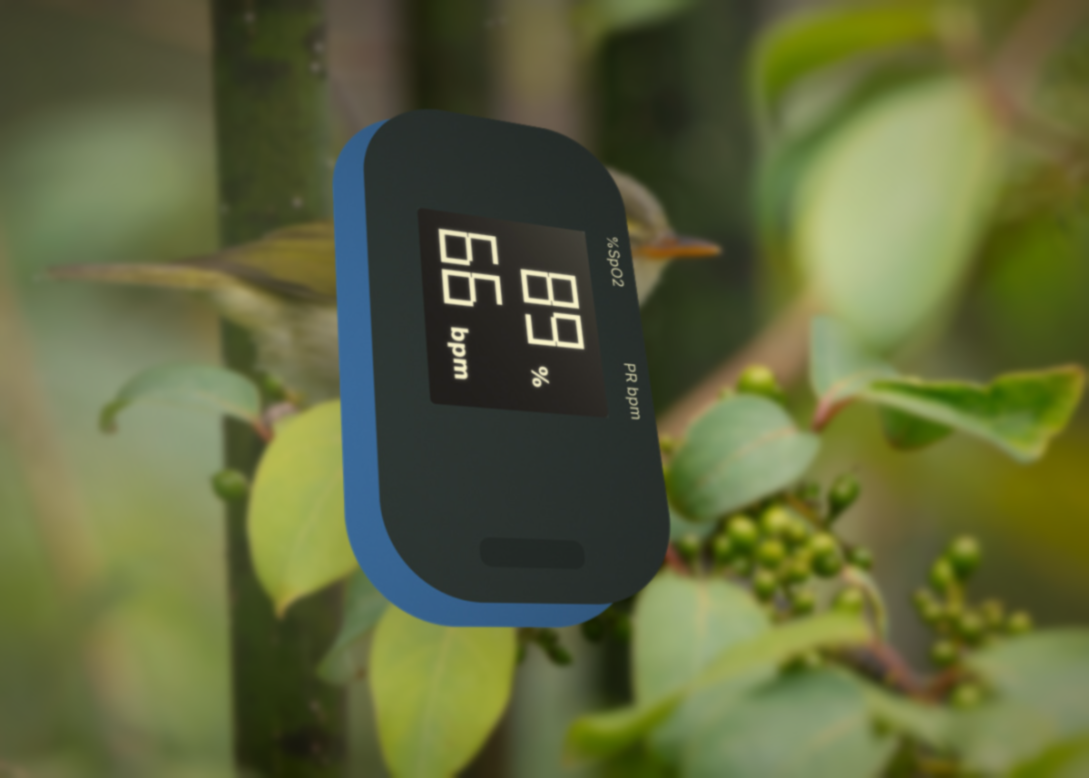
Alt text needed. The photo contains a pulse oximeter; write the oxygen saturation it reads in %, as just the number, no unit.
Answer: 89
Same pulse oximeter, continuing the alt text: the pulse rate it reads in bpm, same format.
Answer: 66
